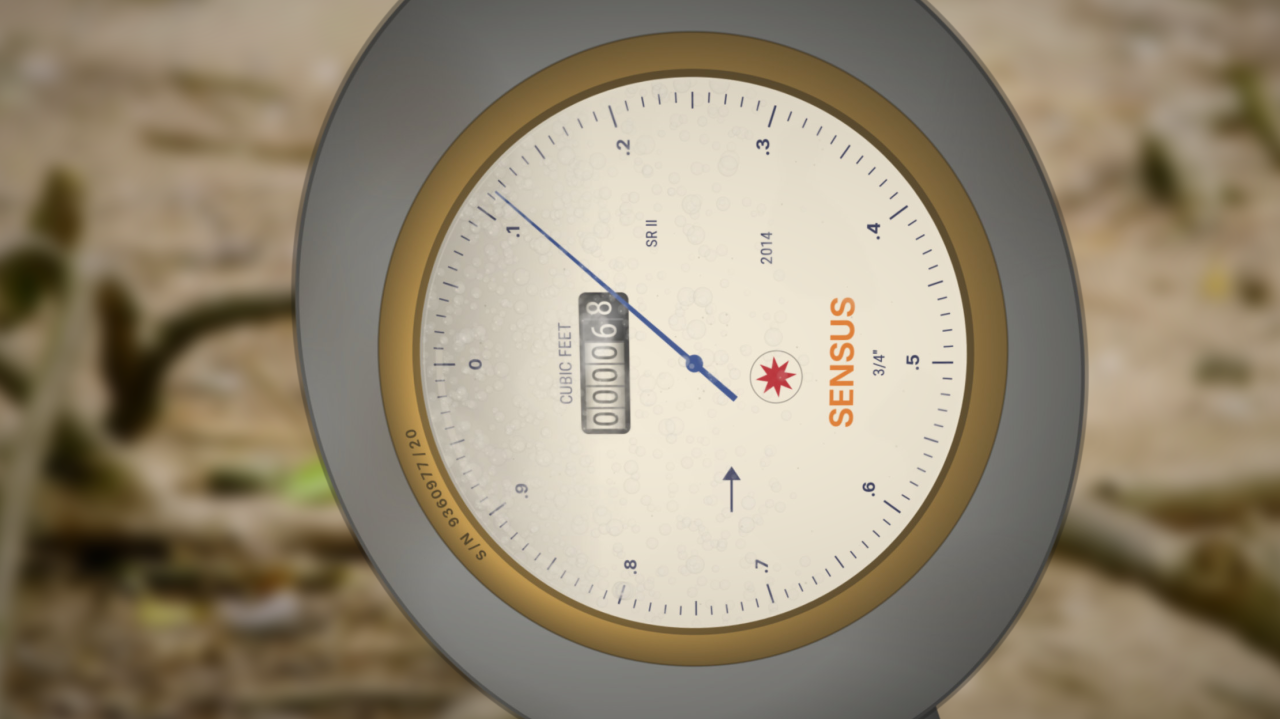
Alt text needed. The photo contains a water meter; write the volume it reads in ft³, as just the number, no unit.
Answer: 68.11
